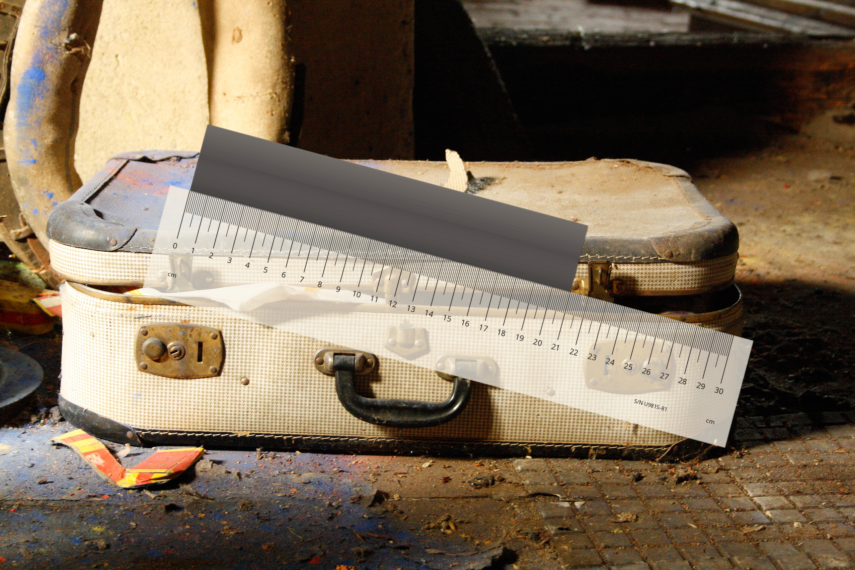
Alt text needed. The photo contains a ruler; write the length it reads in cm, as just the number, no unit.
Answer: 21
